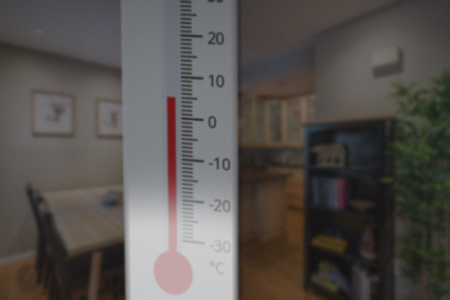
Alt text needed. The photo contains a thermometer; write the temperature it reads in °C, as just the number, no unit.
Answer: 5
